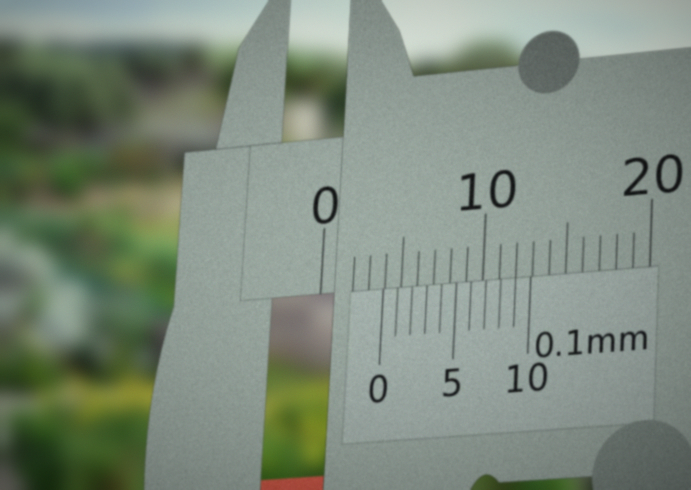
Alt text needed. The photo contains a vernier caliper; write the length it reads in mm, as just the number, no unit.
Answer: 3.9
